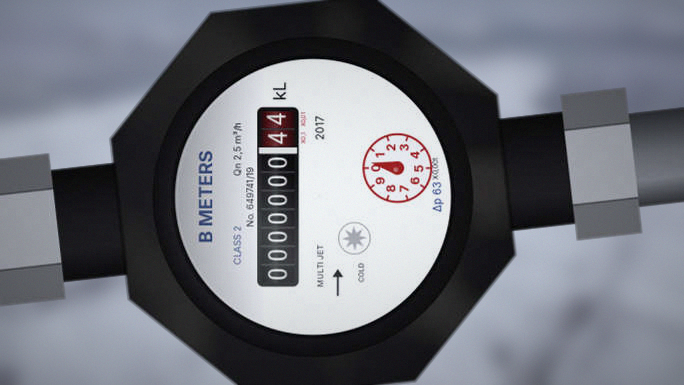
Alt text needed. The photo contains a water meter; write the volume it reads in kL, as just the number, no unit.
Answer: 0.440
